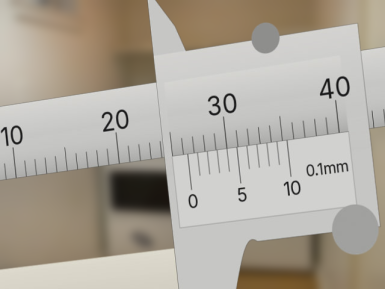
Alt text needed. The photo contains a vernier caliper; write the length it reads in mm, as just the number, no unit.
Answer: 26.4
